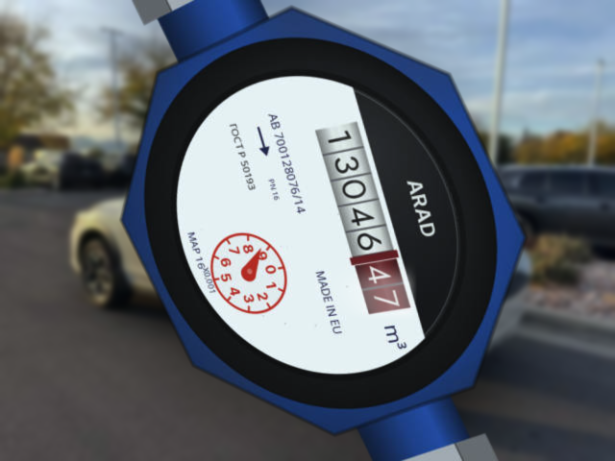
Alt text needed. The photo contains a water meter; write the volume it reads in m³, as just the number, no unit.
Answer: 13046.478
